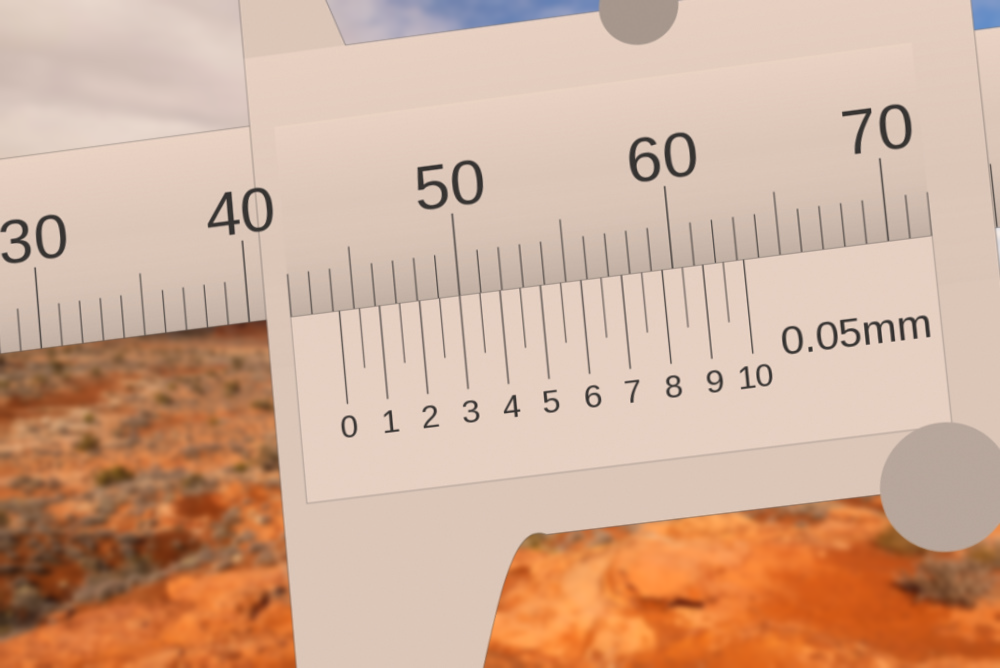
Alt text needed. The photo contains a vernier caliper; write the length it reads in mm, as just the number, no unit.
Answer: 44.3
